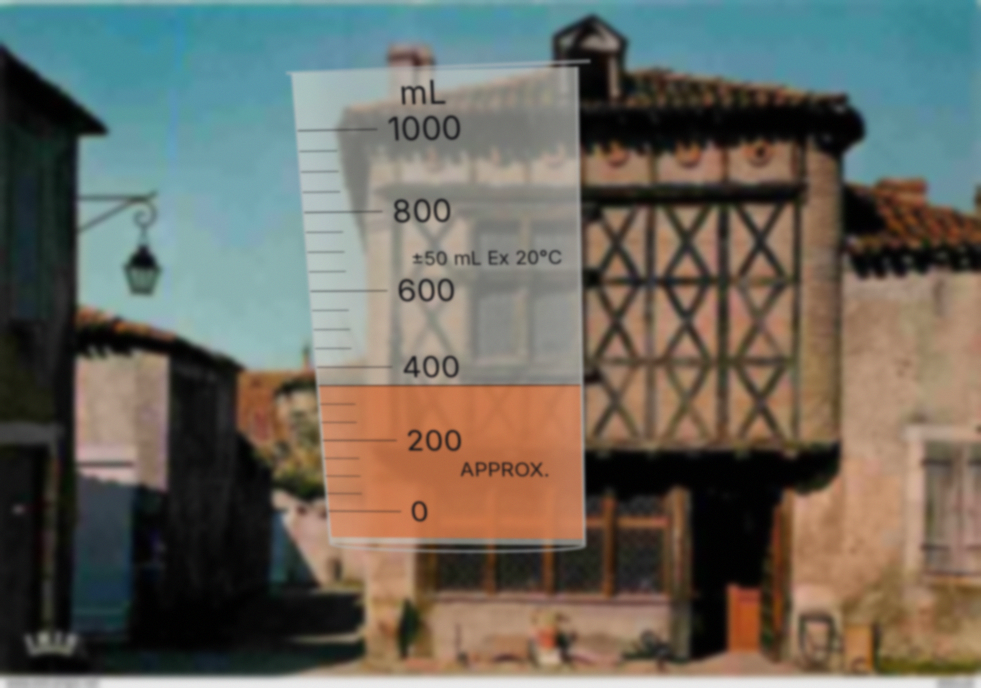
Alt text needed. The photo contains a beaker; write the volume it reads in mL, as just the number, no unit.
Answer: 350
